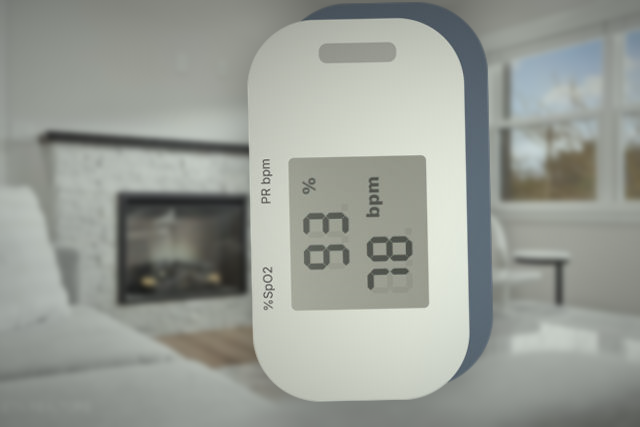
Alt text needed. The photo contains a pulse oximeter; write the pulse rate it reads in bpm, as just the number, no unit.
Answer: 78
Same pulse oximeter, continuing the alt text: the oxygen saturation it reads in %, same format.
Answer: 93
